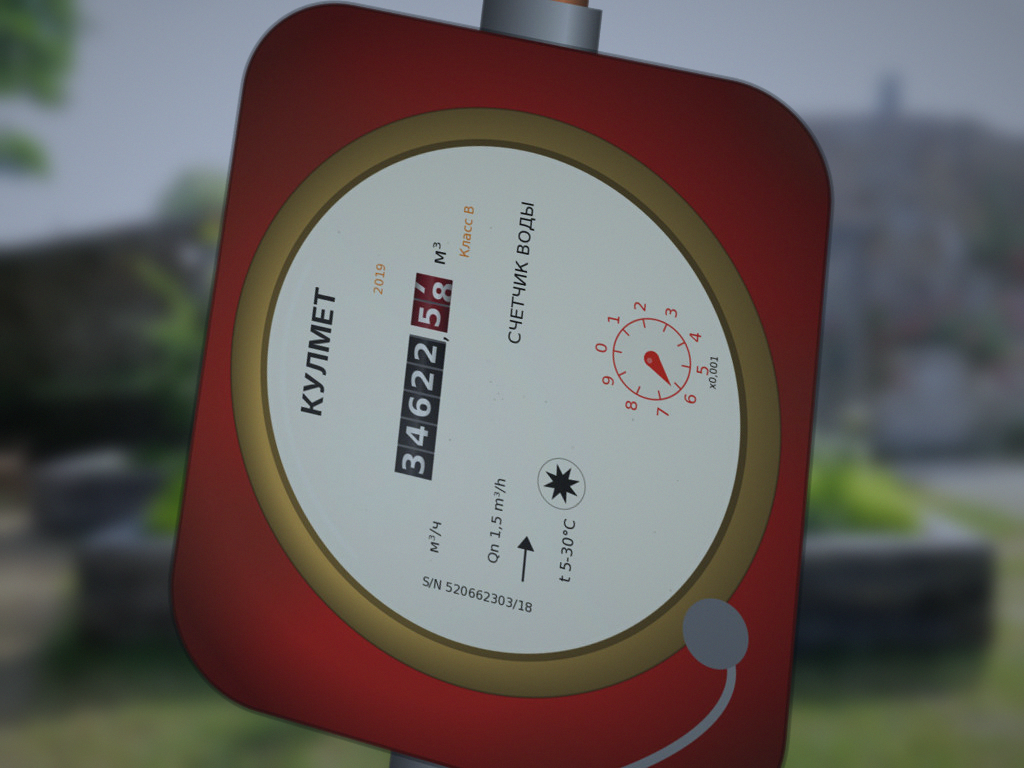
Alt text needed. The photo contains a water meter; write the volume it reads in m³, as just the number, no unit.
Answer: 34622.576
